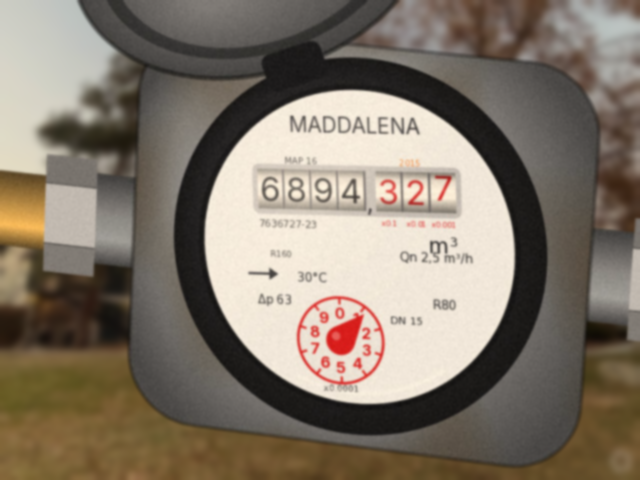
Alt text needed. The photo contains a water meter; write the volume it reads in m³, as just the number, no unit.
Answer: 6894.3271
